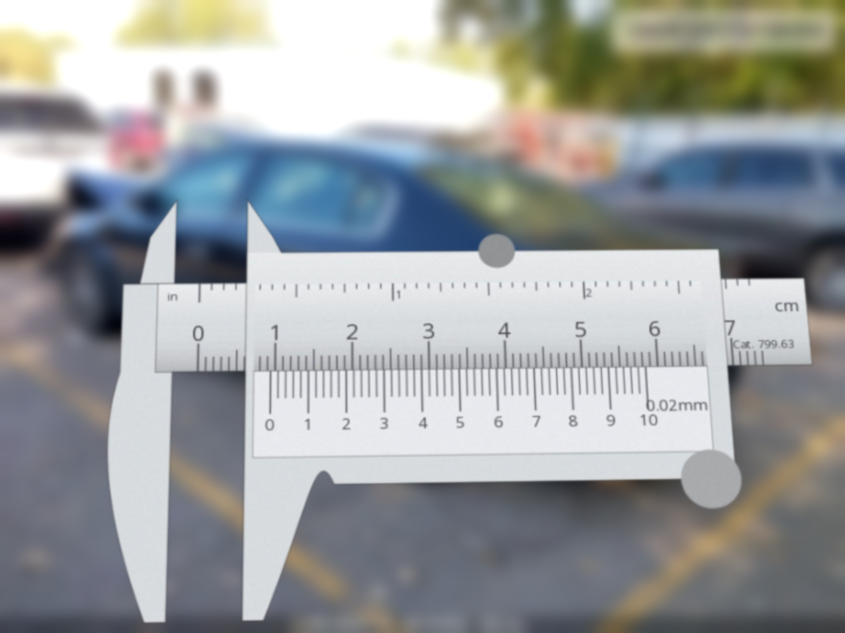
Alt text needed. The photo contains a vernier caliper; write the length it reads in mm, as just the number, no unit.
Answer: 9.4
